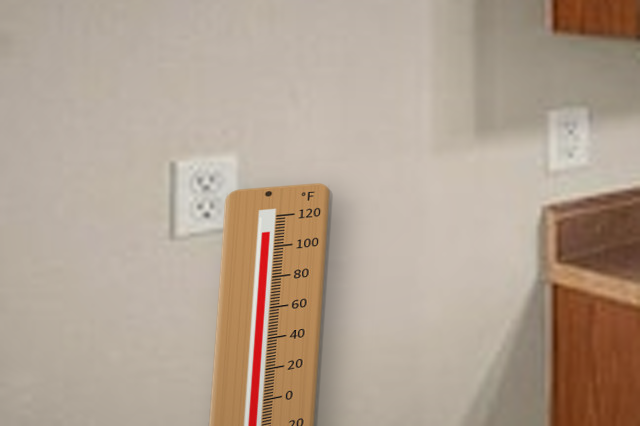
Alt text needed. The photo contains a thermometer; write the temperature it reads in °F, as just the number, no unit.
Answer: 110
